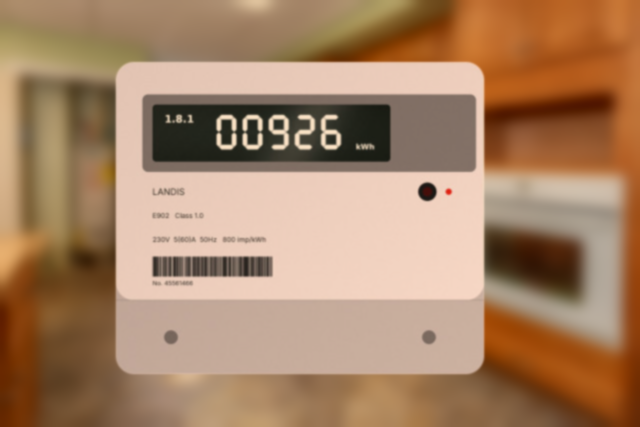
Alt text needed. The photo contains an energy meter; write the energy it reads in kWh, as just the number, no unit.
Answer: 926
